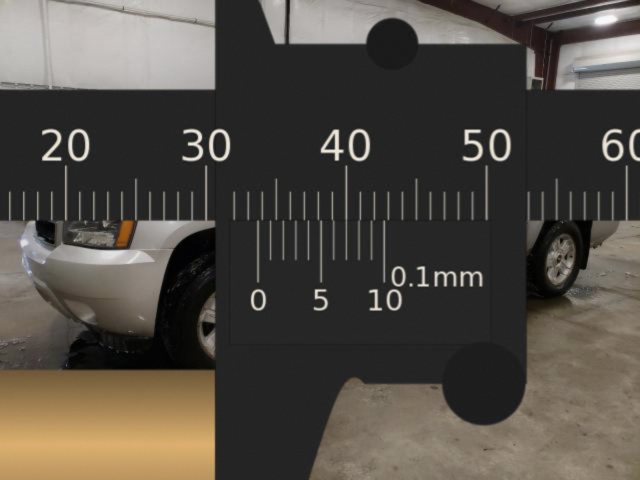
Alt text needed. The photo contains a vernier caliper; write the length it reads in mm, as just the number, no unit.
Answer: 33.7
